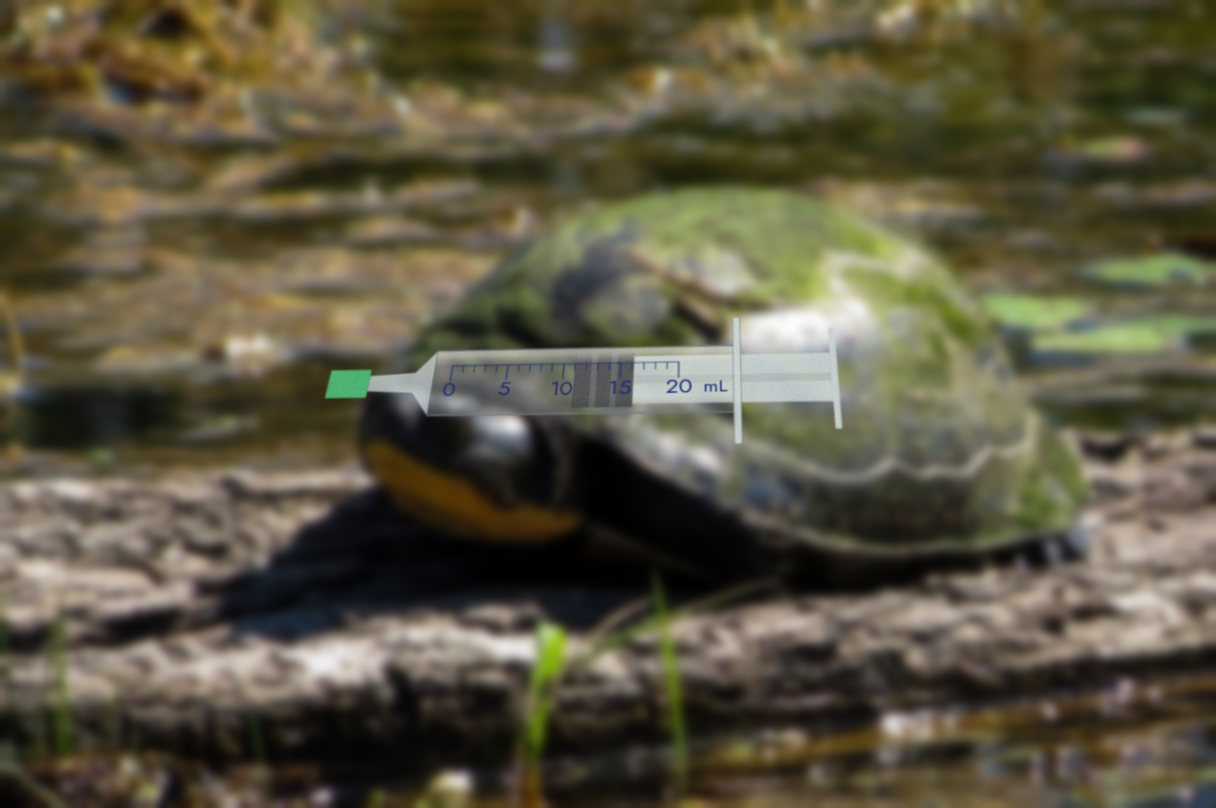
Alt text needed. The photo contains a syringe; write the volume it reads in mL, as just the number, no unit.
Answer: 11
